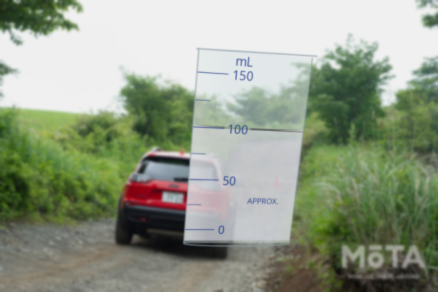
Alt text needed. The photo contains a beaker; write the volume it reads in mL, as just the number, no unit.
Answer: 100
